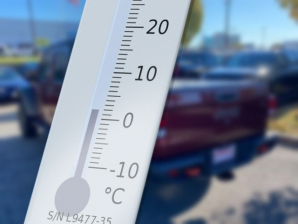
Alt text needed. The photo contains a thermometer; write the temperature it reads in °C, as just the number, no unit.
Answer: 2
